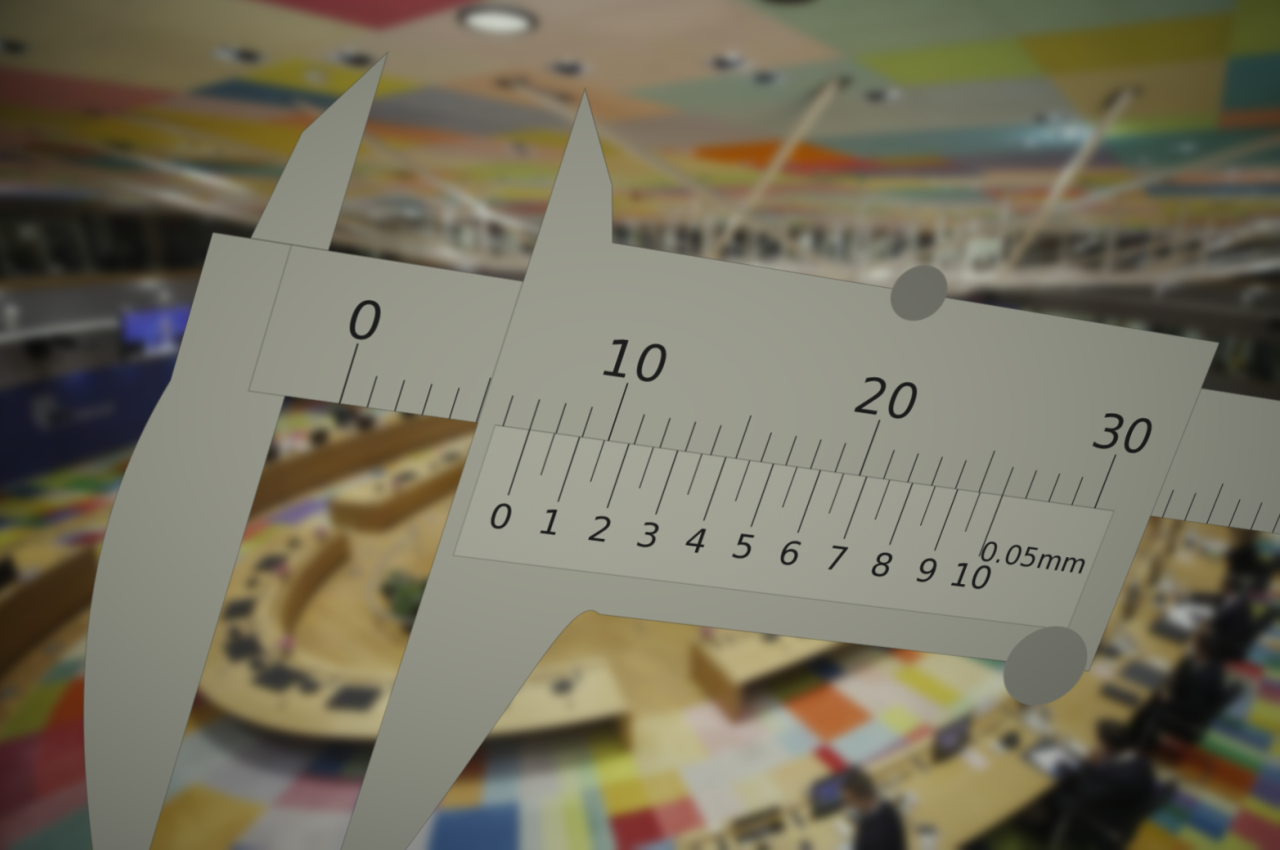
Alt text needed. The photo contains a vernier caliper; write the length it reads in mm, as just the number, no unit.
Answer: 7.0
